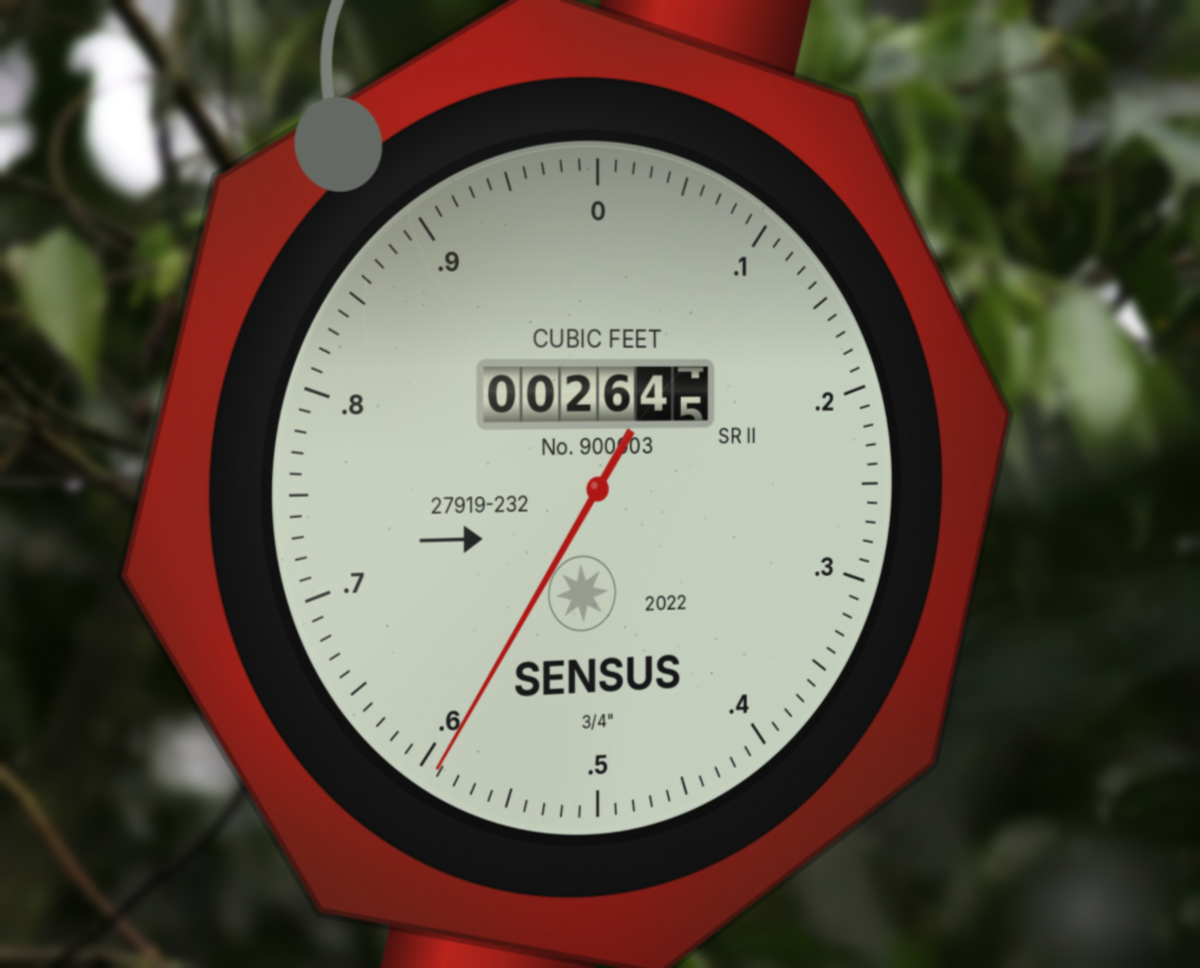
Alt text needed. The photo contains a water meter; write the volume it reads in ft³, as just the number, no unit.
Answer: 2644.59
